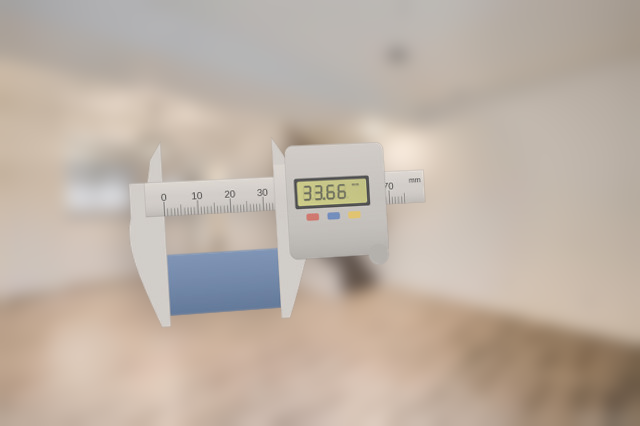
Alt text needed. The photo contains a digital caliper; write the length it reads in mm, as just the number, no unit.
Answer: 33.66
